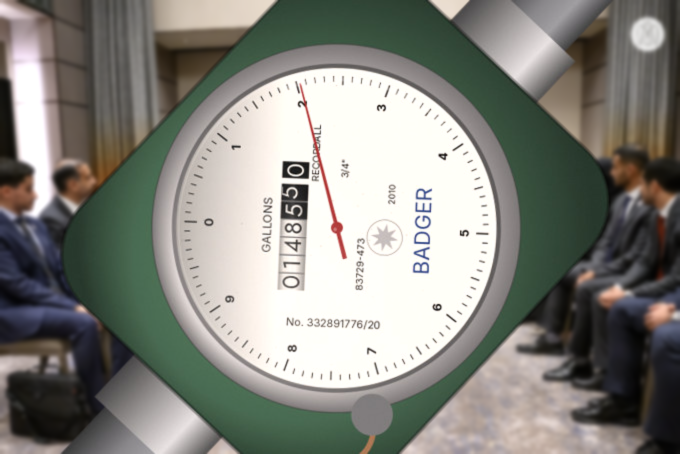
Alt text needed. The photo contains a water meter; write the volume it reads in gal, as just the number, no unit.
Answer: 148552.0
